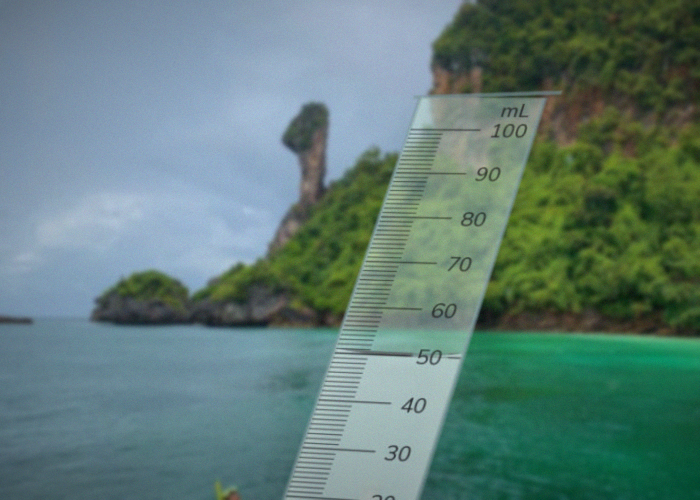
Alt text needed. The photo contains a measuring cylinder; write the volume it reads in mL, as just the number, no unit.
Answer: 50
